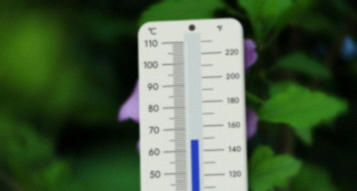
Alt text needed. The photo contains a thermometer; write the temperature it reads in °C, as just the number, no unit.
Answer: 65
